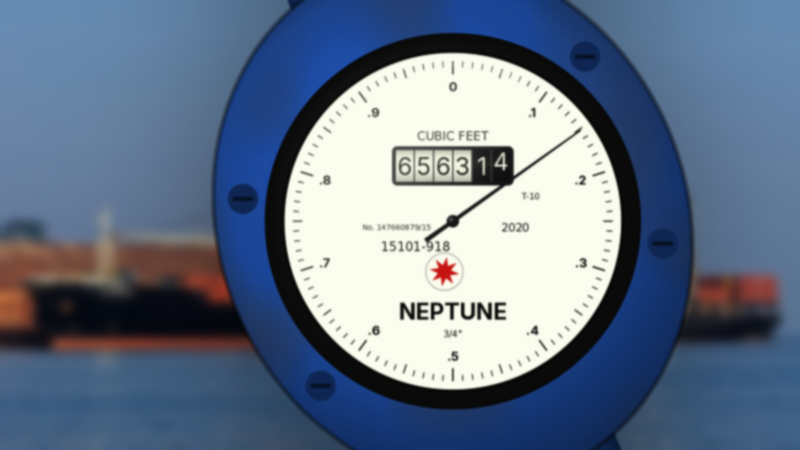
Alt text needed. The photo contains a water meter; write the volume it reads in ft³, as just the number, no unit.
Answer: 656314.15
